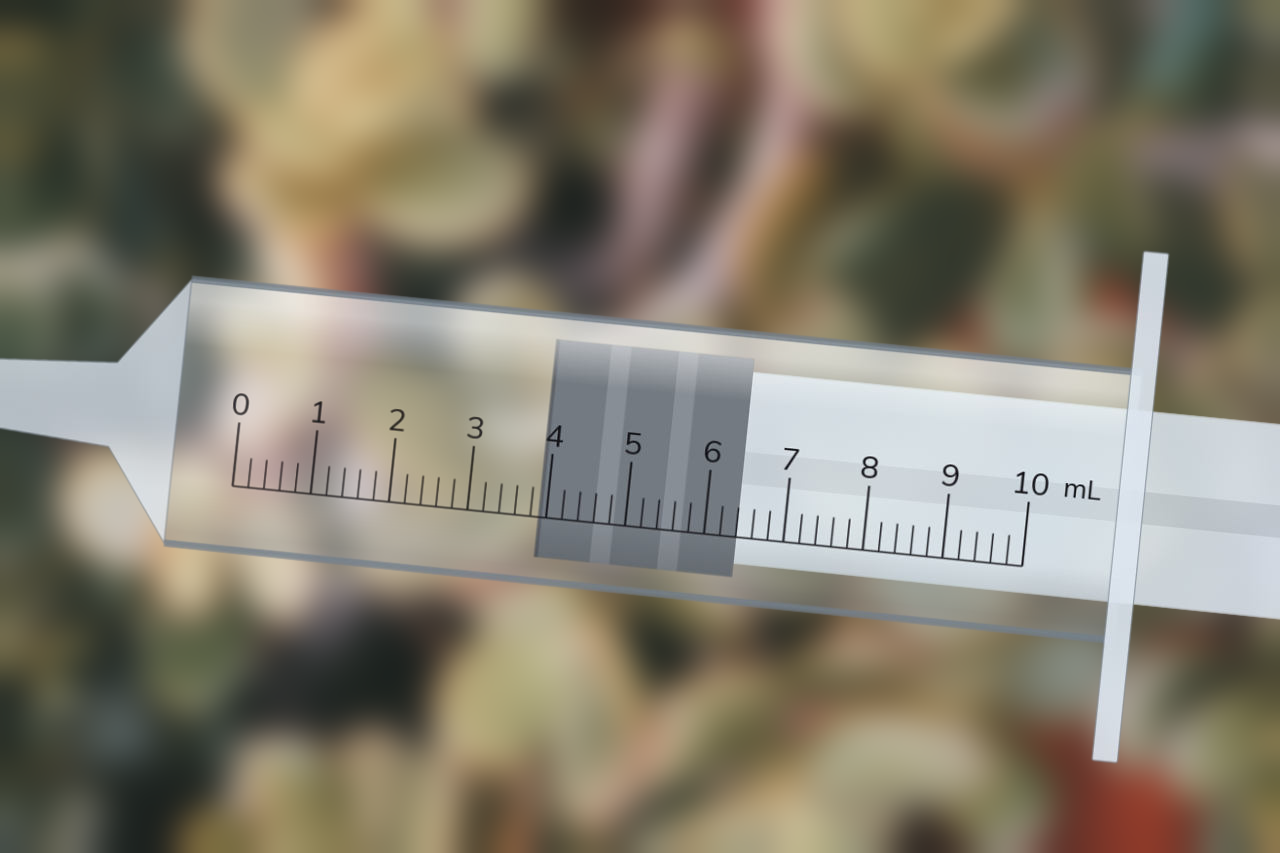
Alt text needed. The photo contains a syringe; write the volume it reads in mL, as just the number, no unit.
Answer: 3.9
